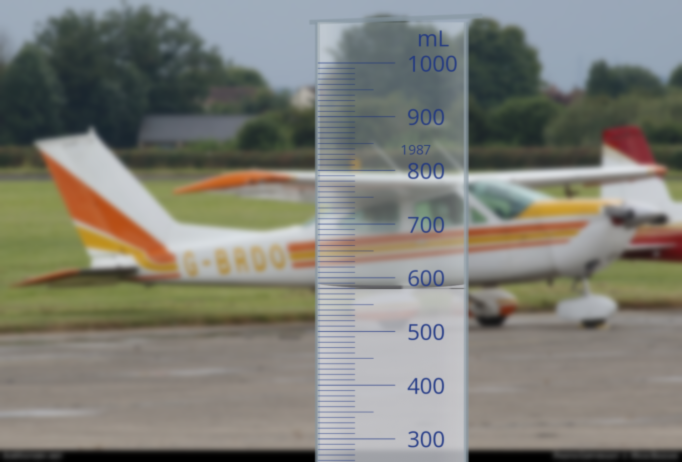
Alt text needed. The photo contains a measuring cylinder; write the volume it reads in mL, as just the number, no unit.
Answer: 580
